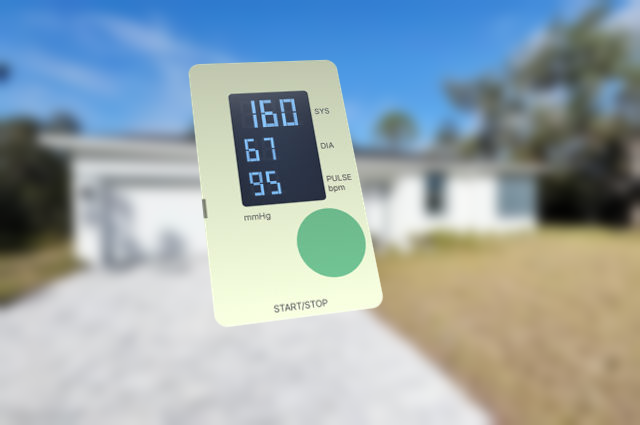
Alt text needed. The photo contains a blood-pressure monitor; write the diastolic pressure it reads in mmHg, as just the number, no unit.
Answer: 67
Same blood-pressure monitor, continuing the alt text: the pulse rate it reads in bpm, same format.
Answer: 95
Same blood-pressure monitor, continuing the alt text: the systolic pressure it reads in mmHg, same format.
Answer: 160
